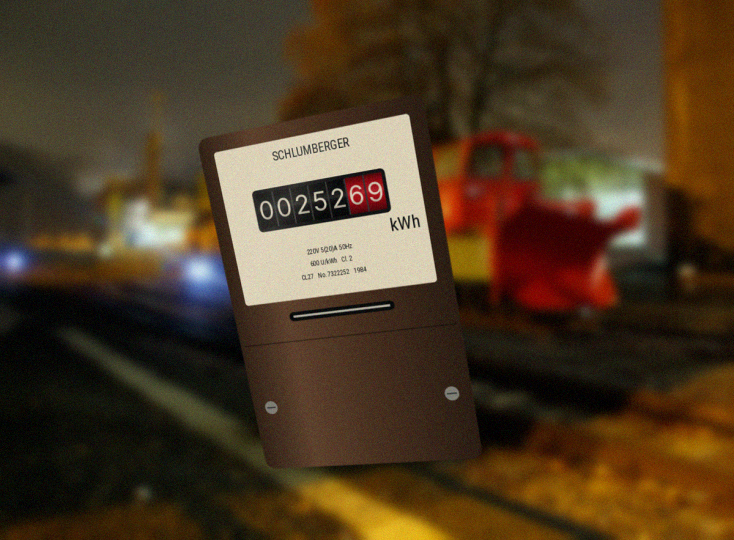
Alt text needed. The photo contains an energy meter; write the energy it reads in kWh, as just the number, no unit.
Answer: 252.69
